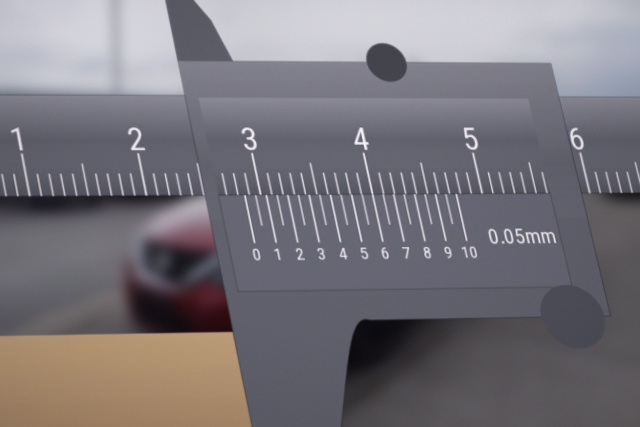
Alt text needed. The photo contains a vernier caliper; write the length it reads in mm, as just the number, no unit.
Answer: 28.6
